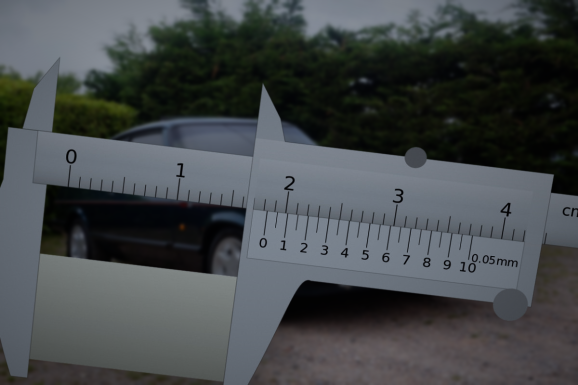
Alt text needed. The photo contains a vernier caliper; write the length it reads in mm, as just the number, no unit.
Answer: 18.3
